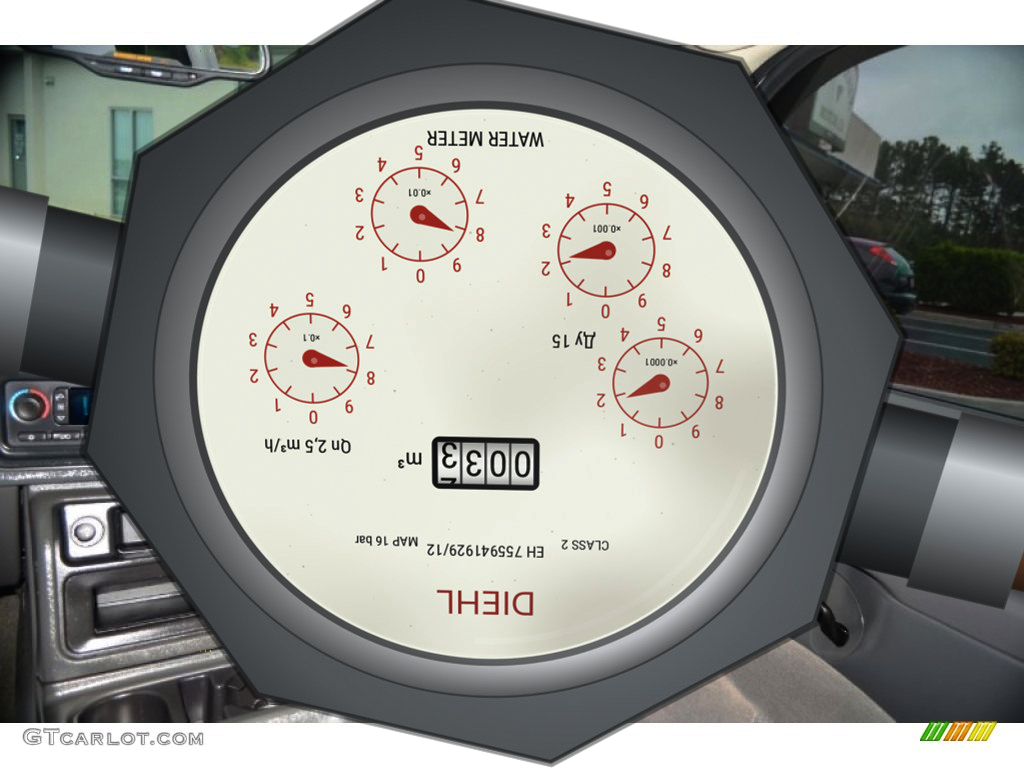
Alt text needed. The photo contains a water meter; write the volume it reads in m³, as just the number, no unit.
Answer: 32.7821
